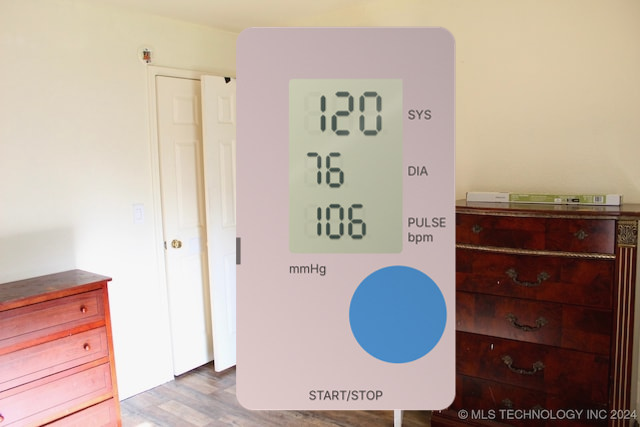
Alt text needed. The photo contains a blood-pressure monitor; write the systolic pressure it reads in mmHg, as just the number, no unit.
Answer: 120
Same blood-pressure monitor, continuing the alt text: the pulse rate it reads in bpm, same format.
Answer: 106
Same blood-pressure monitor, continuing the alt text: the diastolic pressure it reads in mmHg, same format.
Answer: 76
